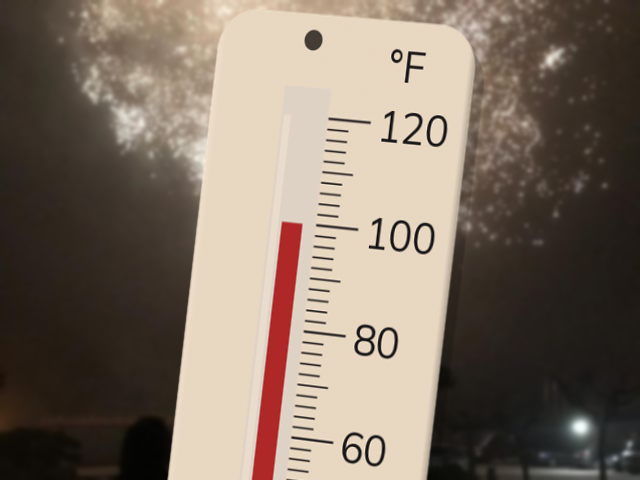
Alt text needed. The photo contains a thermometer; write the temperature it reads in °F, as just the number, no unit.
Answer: 100
